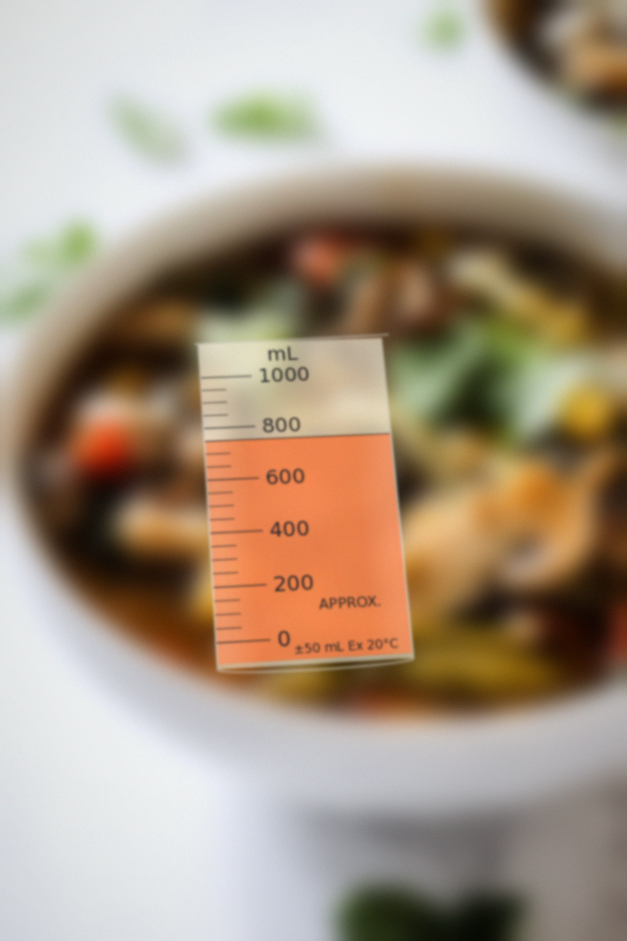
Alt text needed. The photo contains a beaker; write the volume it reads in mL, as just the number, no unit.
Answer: 750
